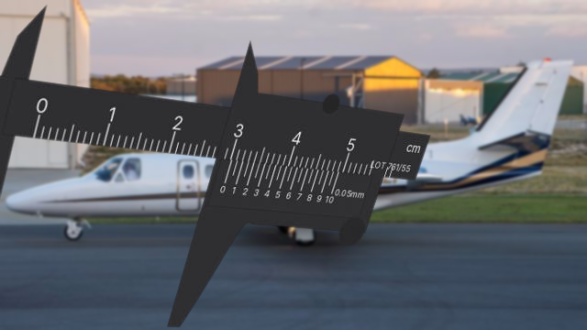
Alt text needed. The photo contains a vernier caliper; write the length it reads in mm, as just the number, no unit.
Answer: 30.2
